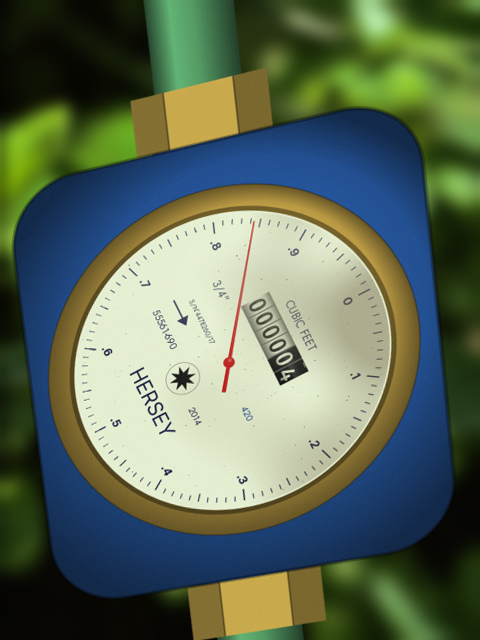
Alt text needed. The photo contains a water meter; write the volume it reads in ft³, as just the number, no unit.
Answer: 3.84
